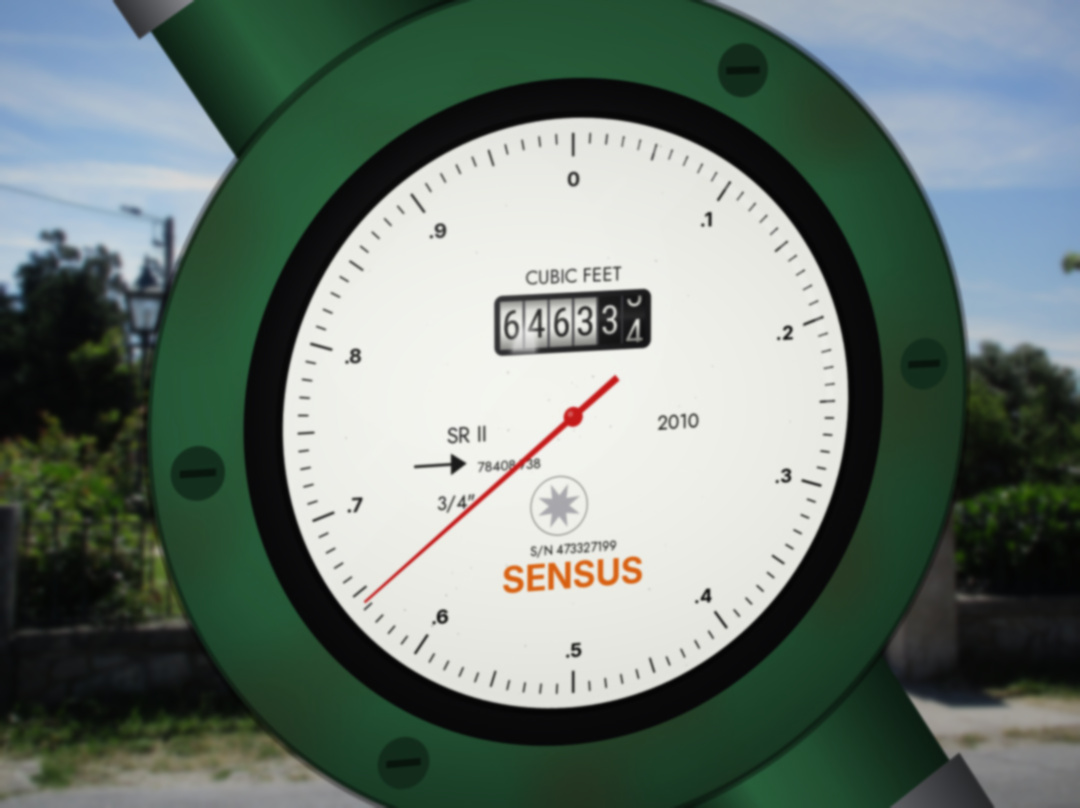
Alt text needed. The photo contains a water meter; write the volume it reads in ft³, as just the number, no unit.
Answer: 646333.64
